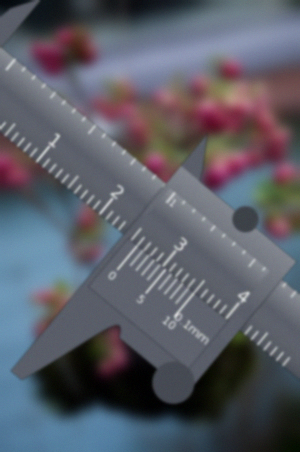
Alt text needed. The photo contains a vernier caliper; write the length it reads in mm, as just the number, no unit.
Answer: 26.0
